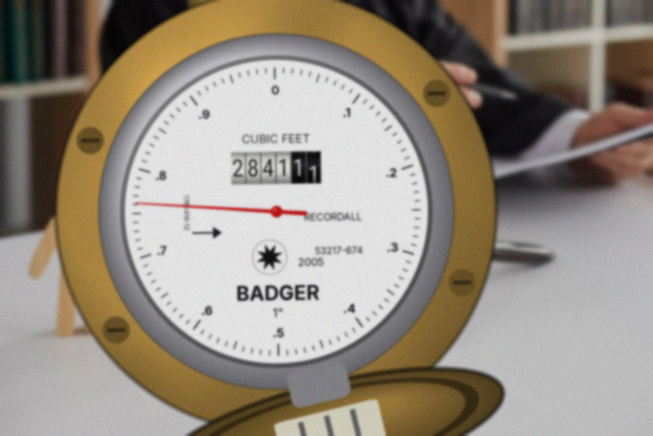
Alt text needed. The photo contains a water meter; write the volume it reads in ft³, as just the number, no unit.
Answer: 284110.76
